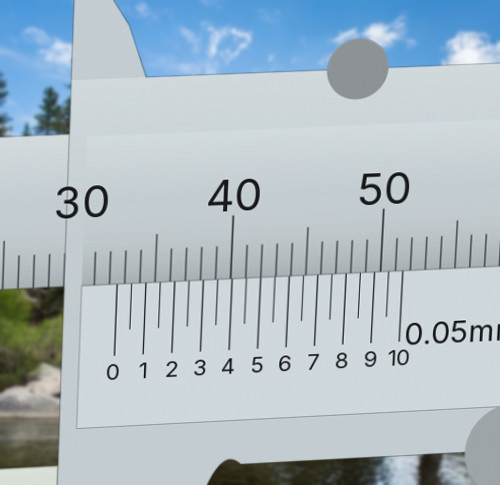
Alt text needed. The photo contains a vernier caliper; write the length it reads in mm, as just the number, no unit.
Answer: 32.5
